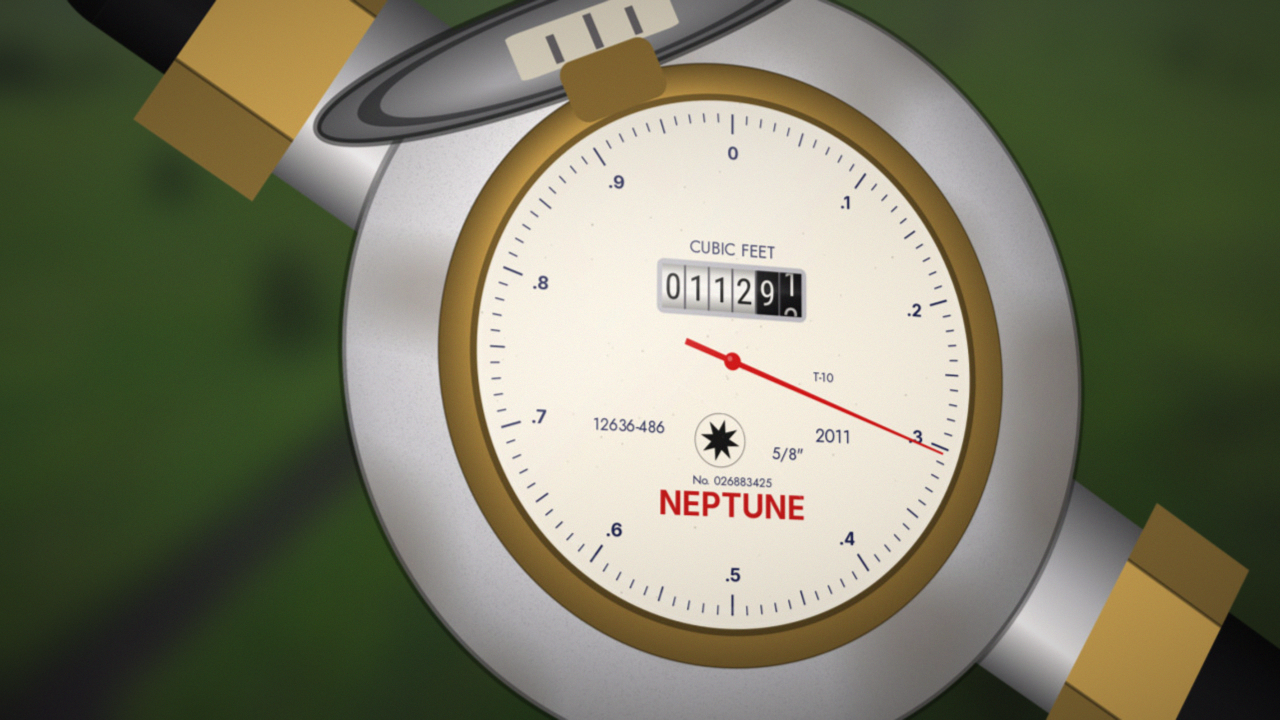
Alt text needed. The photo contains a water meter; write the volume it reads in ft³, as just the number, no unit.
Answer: 11291.30
